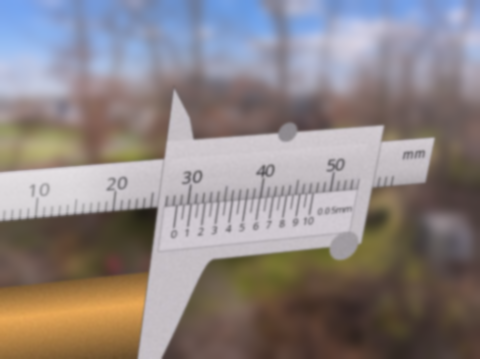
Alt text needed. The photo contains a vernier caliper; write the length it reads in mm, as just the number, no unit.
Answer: 28.5
